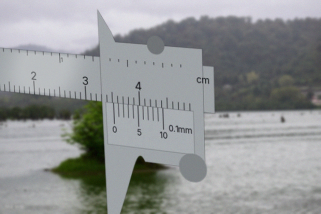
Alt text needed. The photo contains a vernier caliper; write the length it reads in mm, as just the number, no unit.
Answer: 35.2
